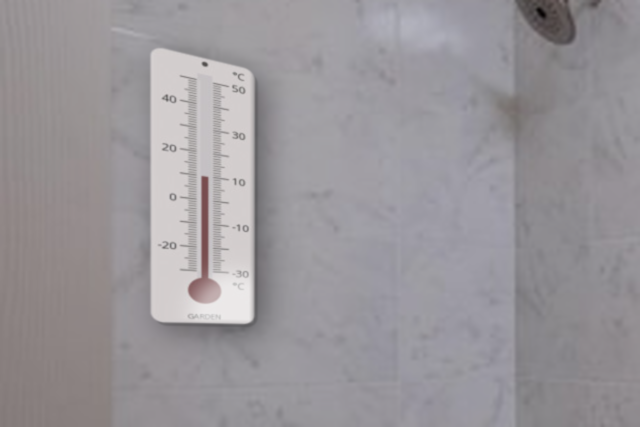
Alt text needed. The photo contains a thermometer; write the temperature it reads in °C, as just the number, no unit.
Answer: 10
